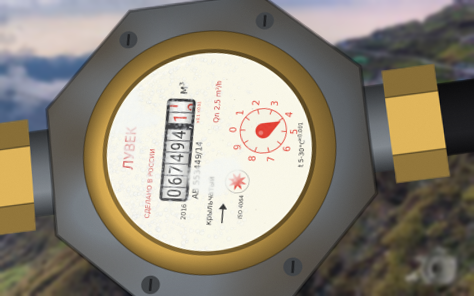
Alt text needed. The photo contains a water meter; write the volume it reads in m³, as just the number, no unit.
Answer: 67494.114
